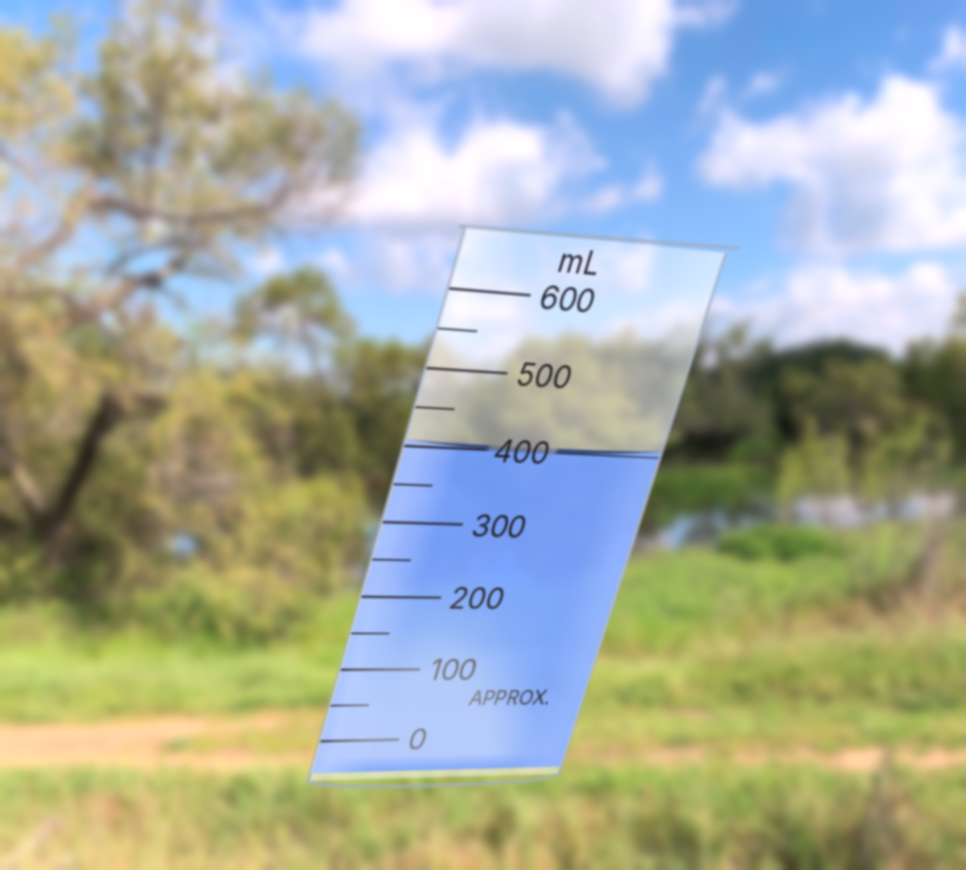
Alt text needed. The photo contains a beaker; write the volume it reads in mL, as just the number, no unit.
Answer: 400
